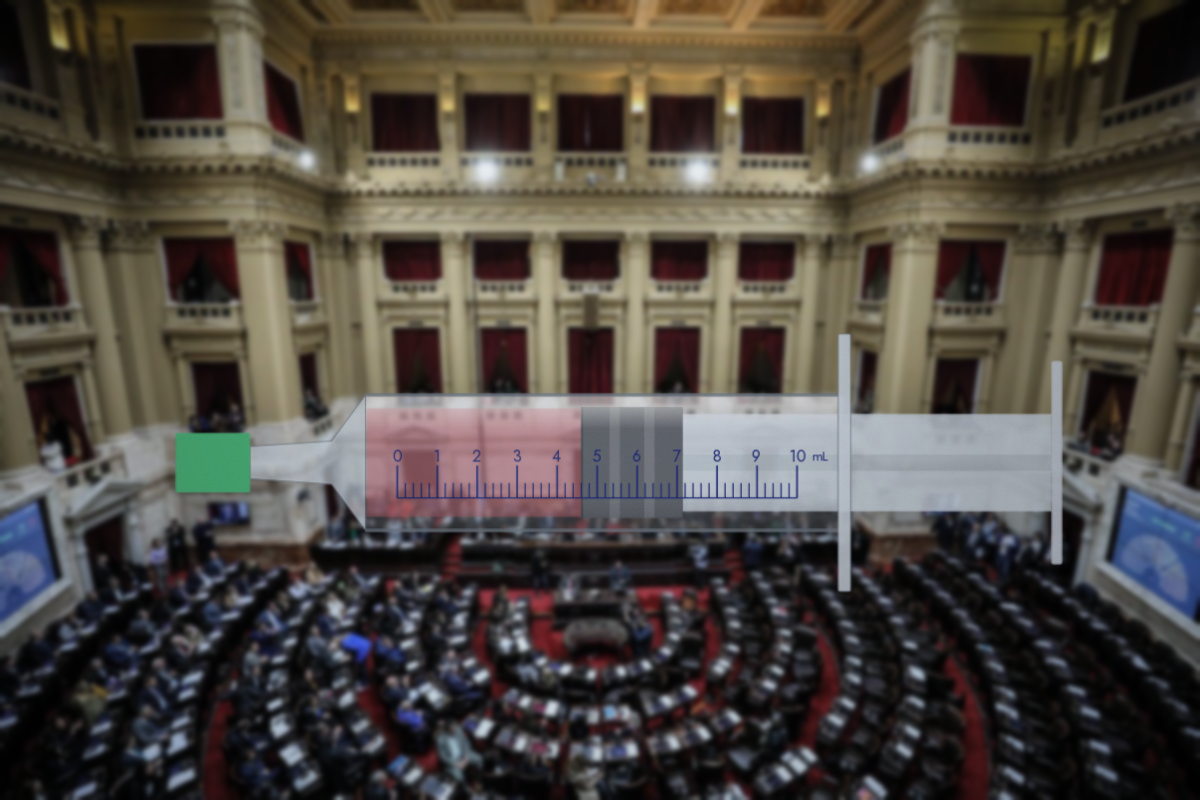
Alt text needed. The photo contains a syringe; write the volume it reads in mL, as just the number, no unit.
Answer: 4.6
